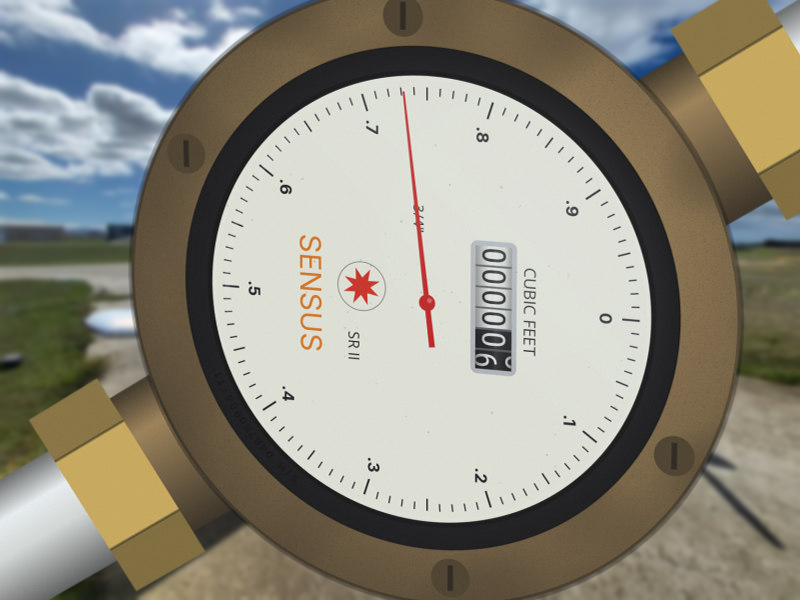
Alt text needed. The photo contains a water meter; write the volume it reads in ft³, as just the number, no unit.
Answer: 5.73
